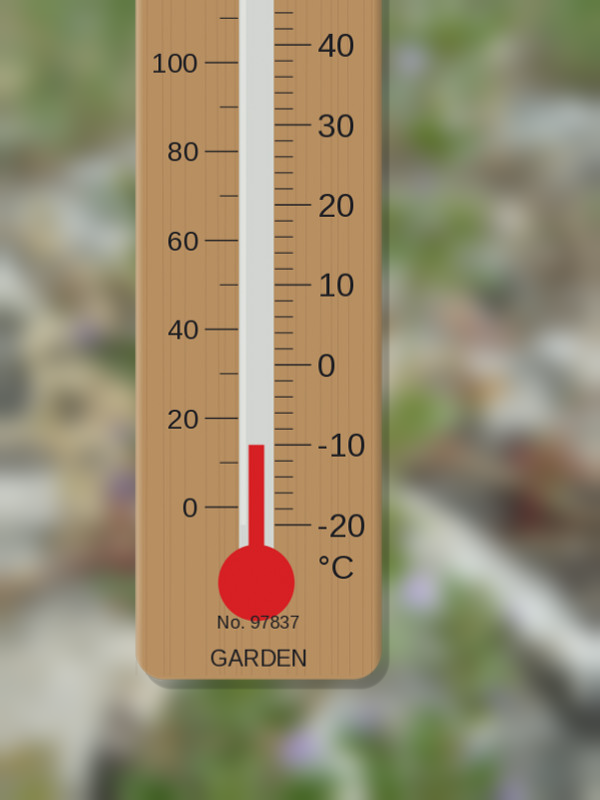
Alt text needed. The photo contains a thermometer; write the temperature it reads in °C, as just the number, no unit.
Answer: -10
